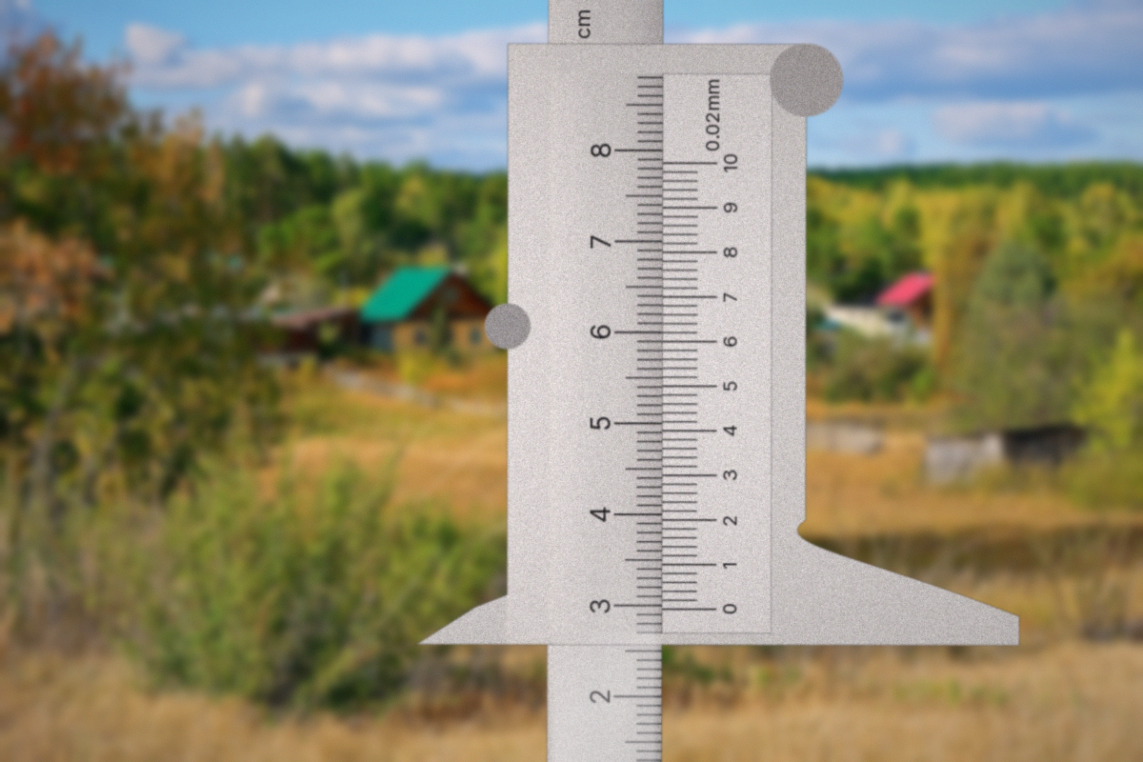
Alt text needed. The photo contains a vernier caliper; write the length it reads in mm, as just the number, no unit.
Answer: 29.6
